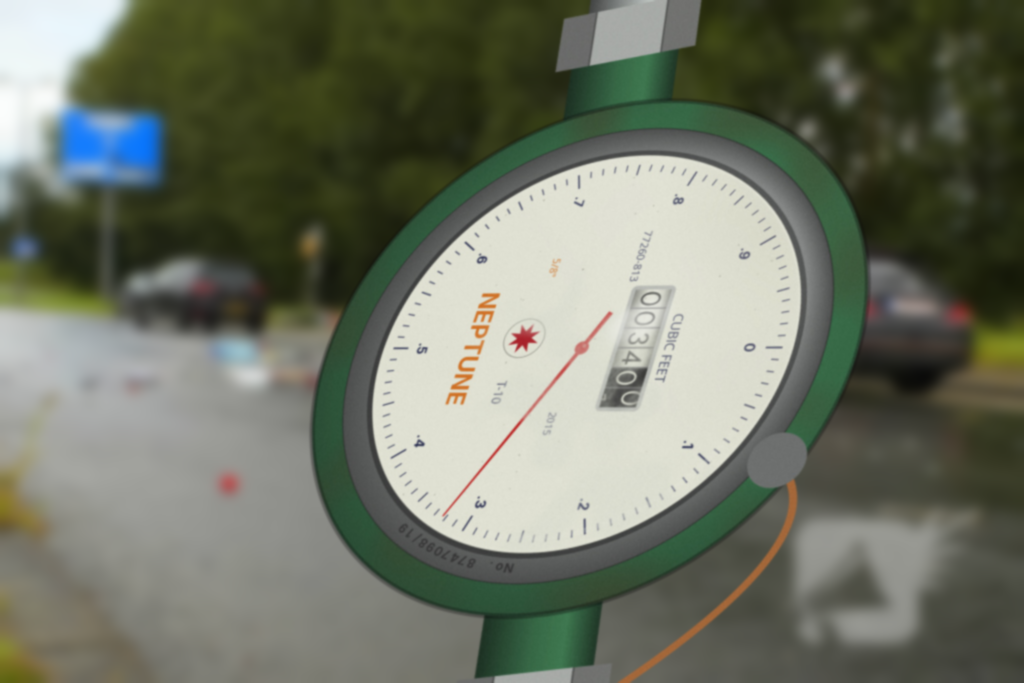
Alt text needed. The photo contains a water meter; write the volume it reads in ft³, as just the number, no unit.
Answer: 3400.32
